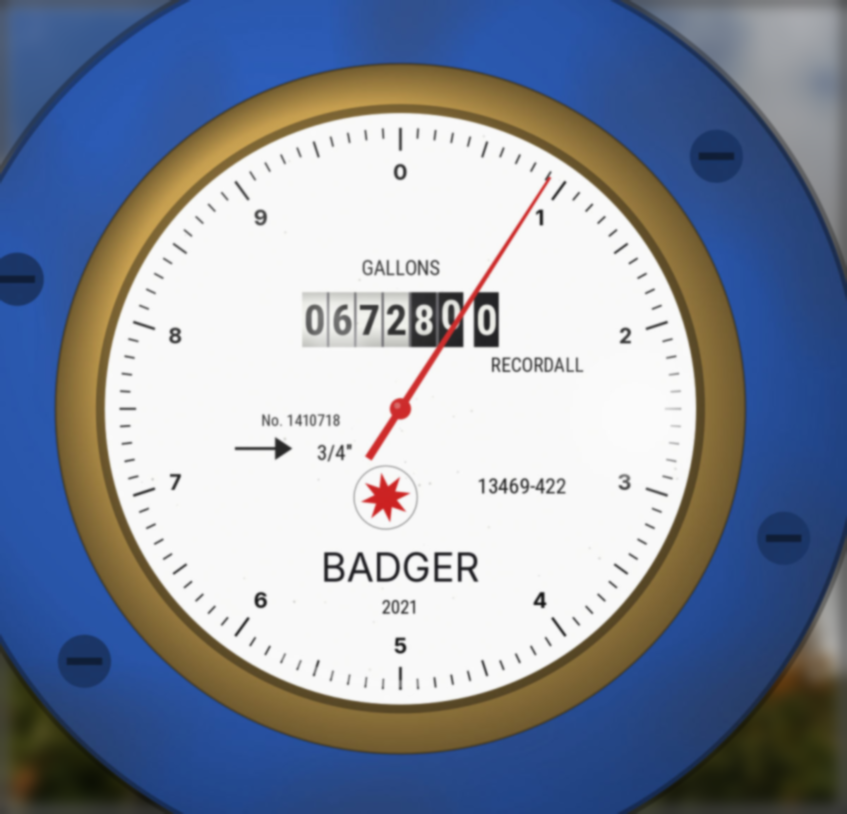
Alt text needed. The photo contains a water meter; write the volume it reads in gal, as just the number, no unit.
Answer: 672800.9
